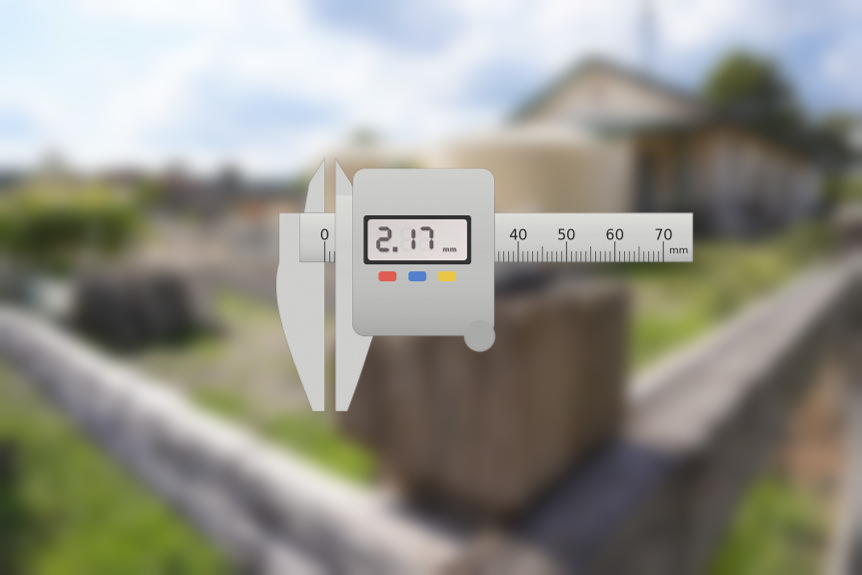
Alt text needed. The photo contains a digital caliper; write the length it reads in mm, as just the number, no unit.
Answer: 2.17
